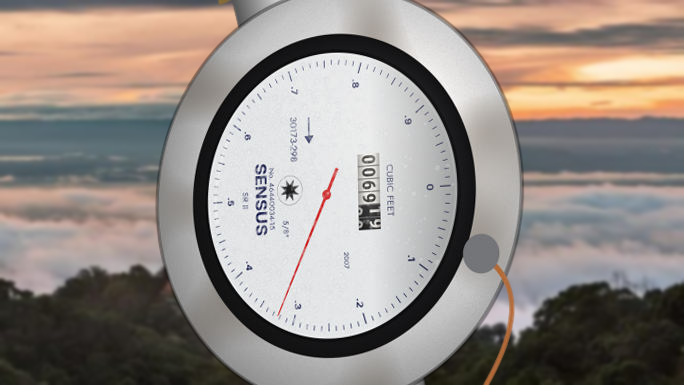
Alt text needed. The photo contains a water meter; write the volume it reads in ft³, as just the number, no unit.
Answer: 6919.32
